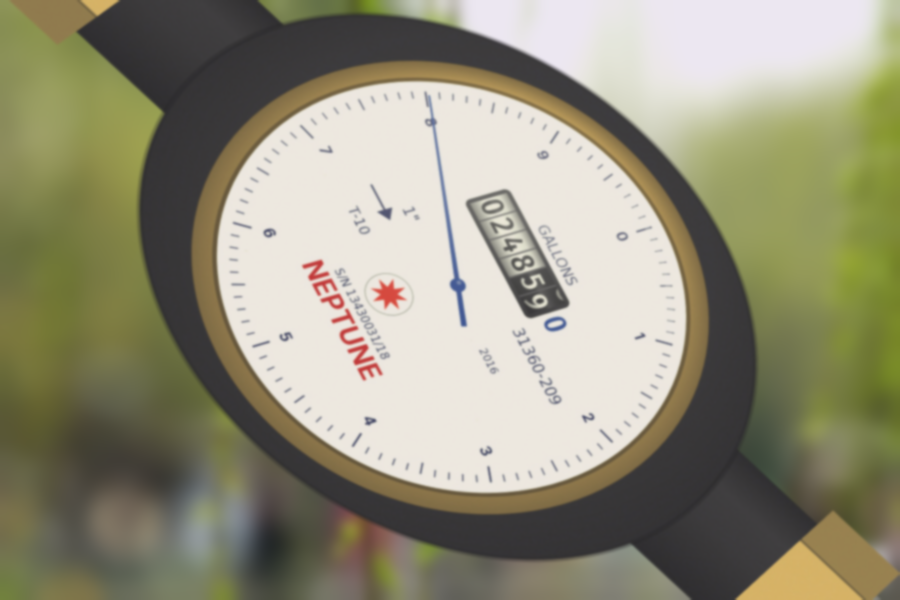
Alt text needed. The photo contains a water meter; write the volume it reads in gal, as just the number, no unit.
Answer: 248588.0
